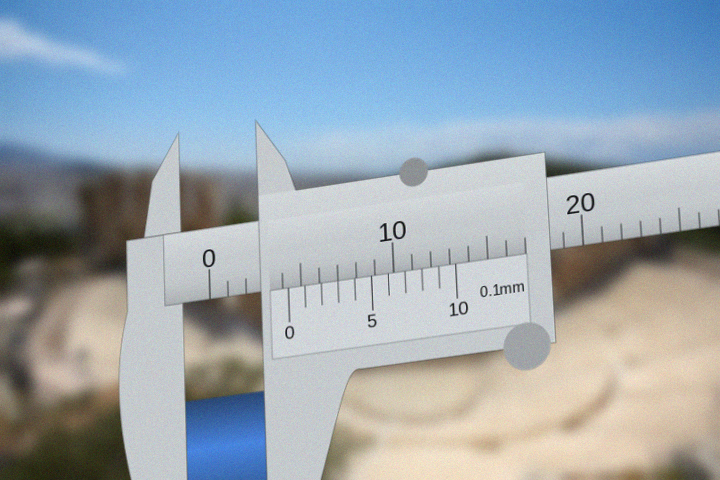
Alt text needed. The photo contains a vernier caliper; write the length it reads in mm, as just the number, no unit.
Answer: 4.3
